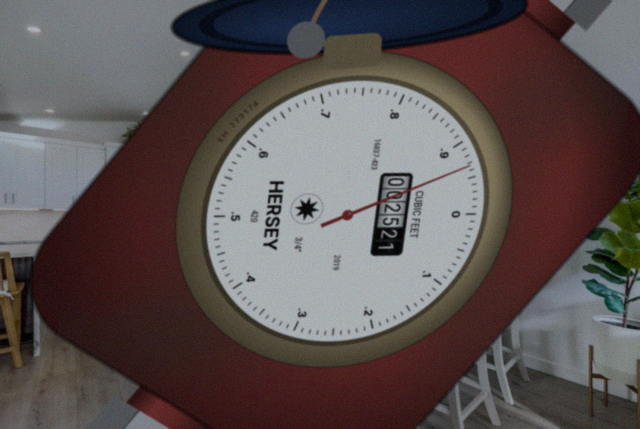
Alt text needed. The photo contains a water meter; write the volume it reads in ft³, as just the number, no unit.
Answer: 2520.93
